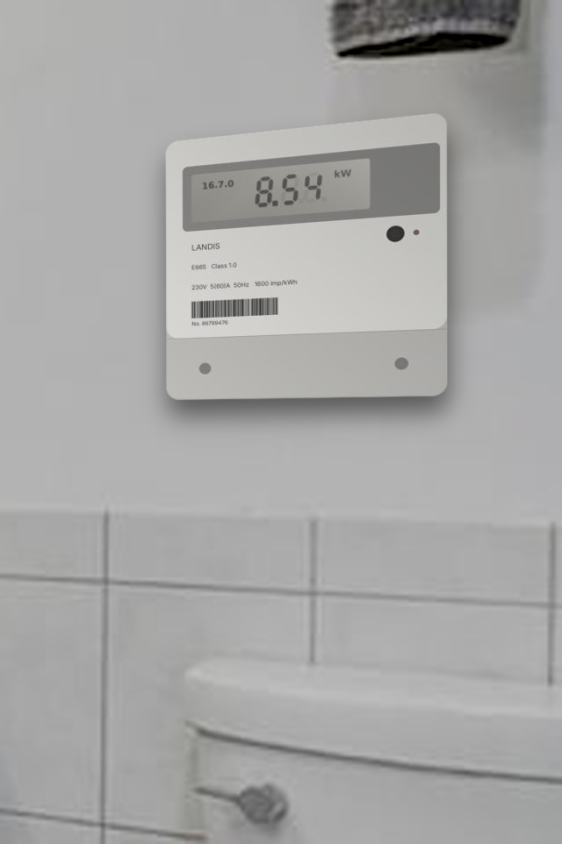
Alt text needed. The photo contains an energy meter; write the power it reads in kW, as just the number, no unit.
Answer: 8.54
